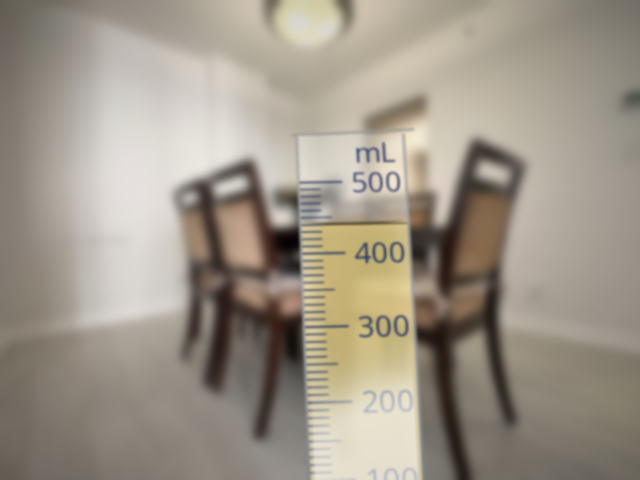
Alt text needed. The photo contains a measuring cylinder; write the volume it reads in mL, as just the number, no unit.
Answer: 440
